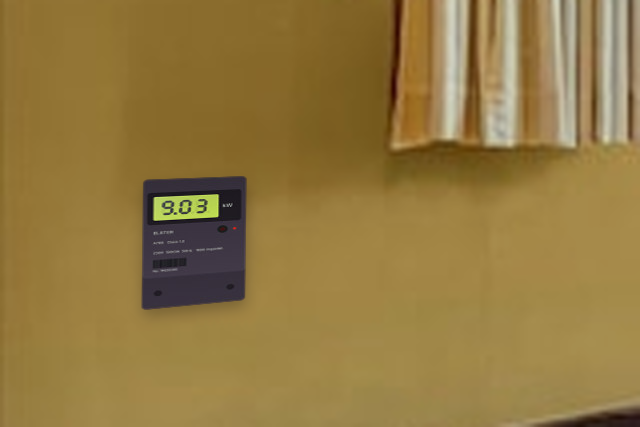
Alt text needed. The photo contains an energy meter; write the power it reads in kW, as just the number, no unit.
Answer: 9.03
